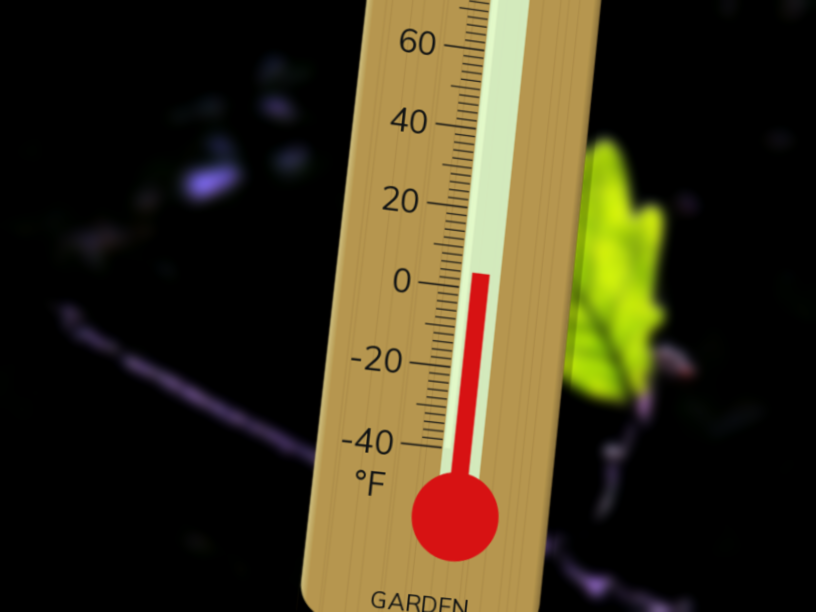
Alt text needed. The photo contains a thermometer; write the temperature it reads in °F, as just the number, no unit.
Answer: 4
